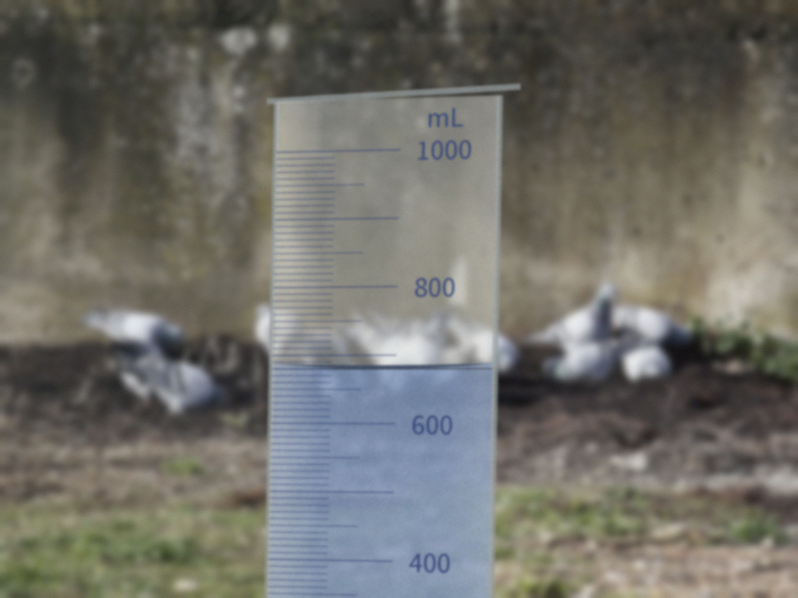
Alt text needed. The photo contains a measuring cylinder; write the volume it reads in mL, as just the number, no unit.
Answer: 680
